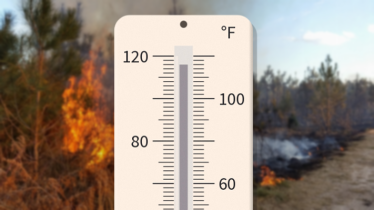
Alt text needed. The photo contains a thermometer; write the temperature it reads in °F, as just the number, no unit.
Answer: 116
